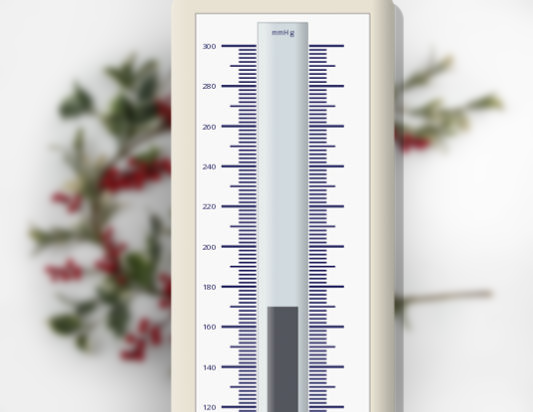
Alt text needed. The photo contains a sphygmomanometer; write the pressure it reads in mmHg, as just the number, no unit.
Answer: 170
